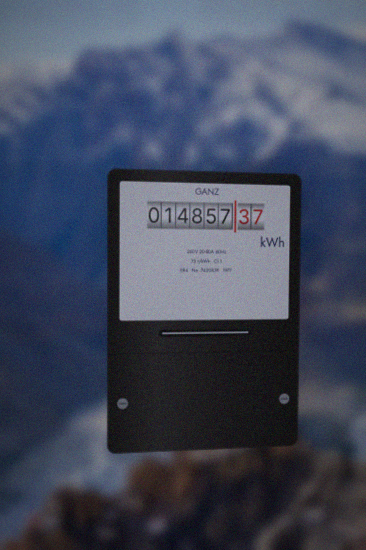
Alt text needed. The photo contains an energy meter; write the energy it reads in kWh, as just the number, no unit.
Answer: 14857.37
